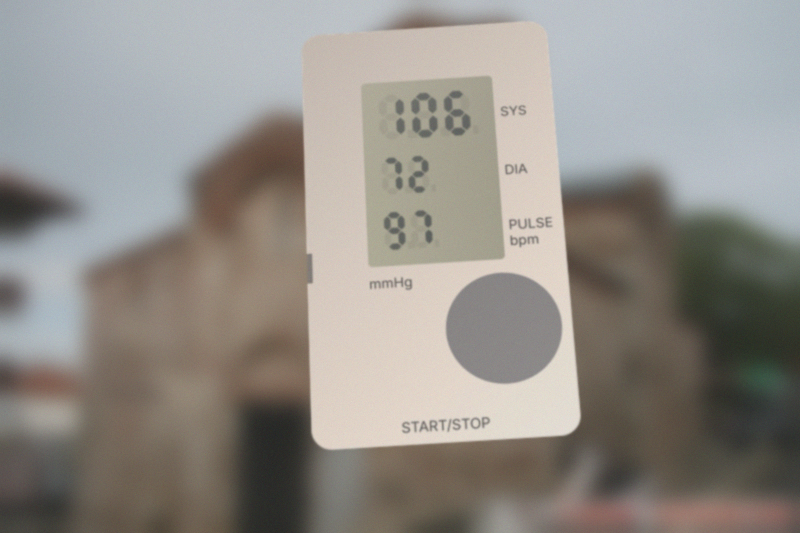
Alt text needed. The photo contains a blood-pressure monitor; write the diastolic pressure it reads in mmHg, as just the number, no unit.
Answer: 72
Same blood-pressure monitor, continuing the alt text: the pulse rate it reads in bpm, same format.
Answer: 97
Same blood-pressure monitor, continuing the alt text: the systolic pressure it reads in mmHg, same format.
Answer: 106
